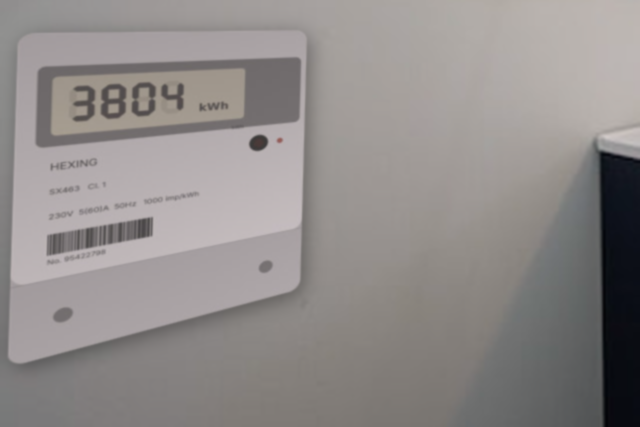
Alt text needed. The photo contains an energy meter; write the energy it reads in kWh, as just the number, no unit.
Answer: 3804
